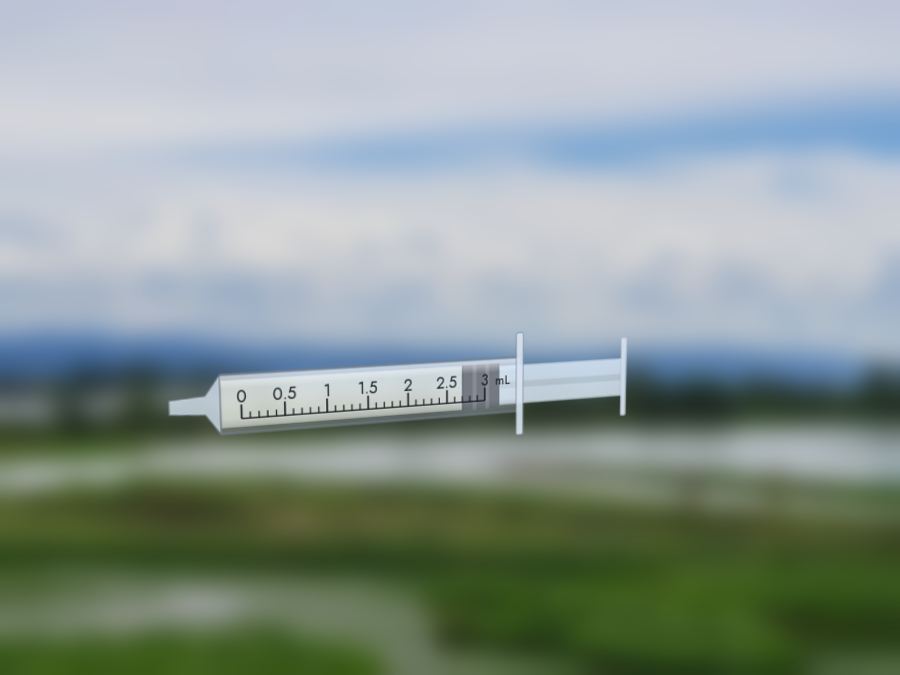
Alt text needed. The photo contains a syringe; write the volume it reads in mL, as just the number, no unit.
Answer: 2.7
